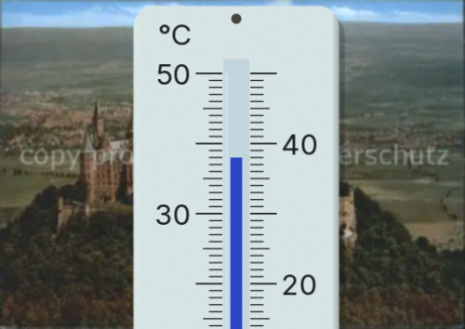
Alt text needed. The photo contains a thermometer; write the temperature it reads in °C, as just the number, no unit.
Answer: 38
